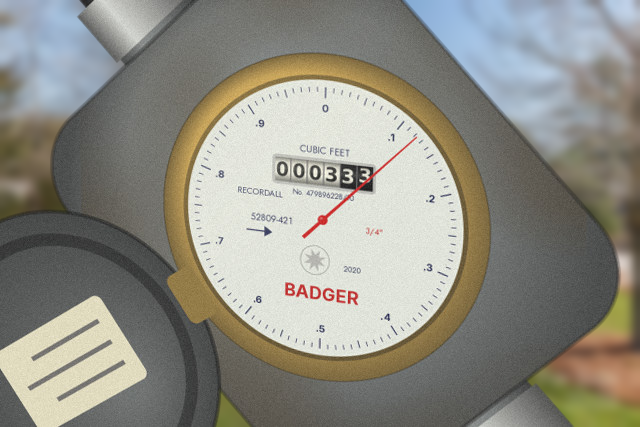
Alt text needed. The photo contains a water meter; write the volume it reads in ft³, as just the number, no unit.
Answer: 333.12
